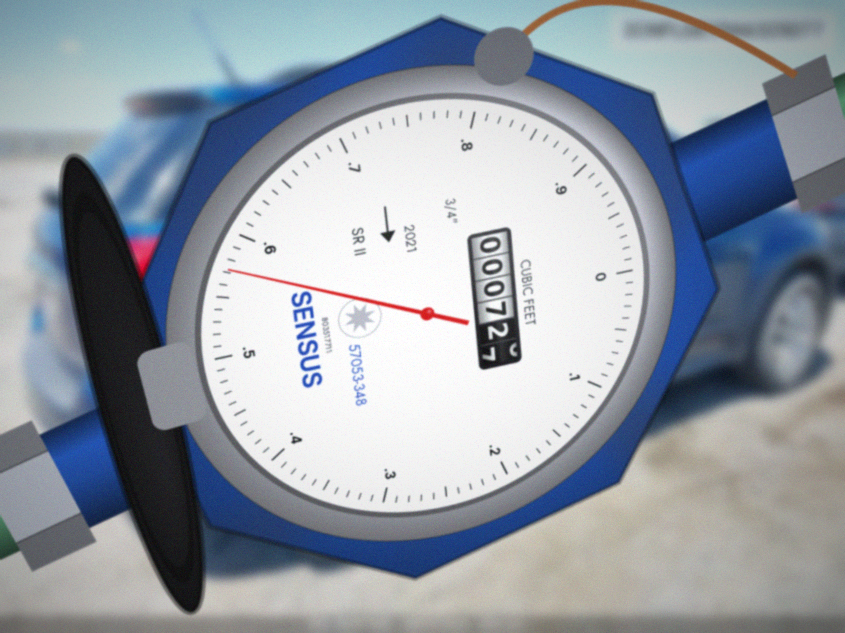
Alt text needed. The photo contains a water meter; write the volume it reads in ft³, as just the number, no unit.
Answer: 726.57
